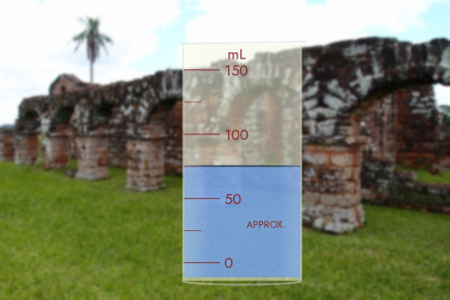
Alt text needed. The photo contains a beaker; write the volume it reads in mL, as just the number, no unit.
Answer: 75
